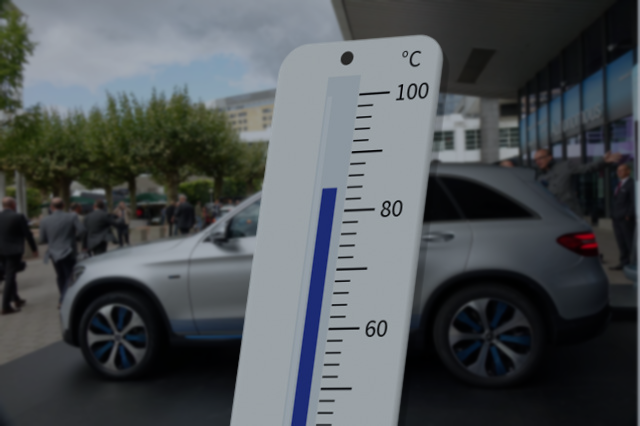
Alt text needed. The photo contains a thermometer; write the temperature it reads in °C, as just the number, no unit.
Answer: 84
